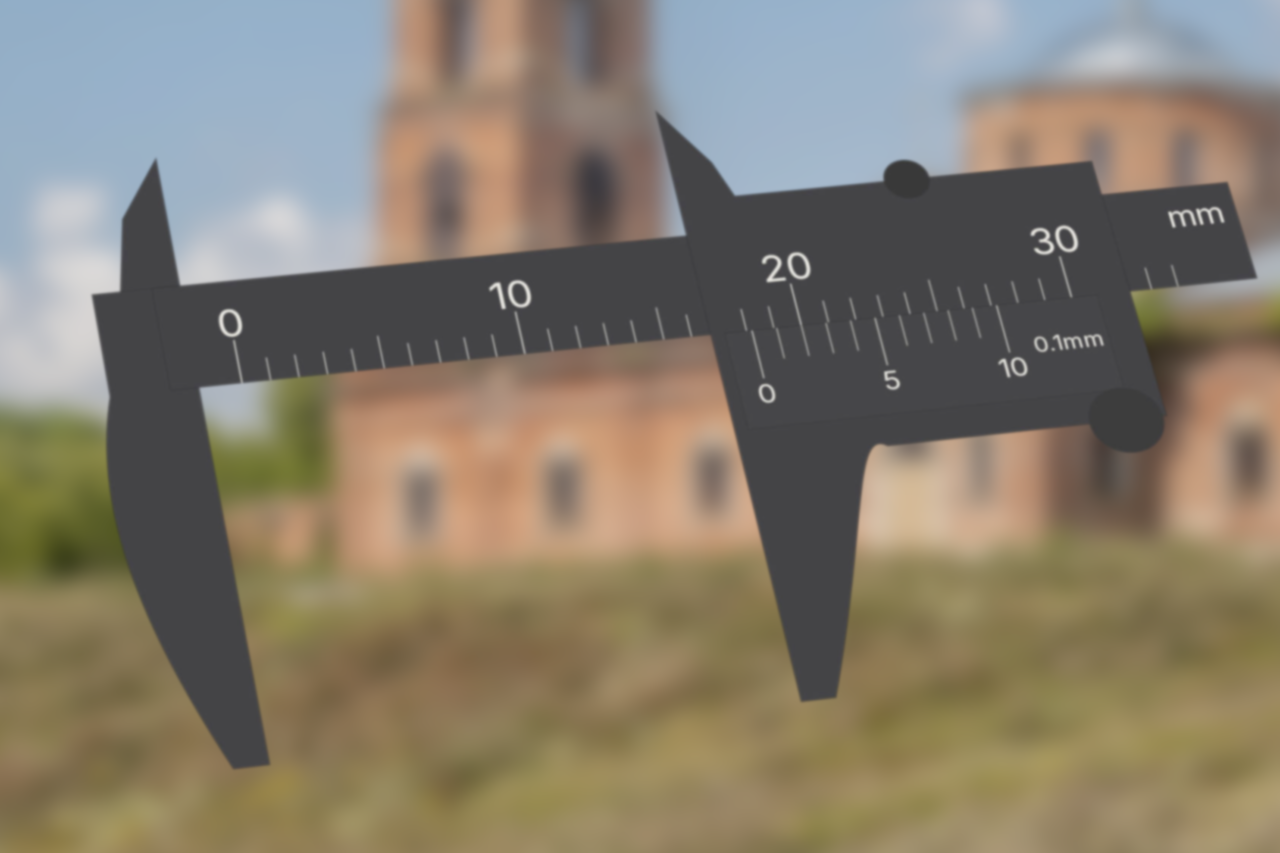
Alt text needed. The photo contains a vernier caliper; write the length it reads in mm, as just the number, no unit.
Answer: 18.2
